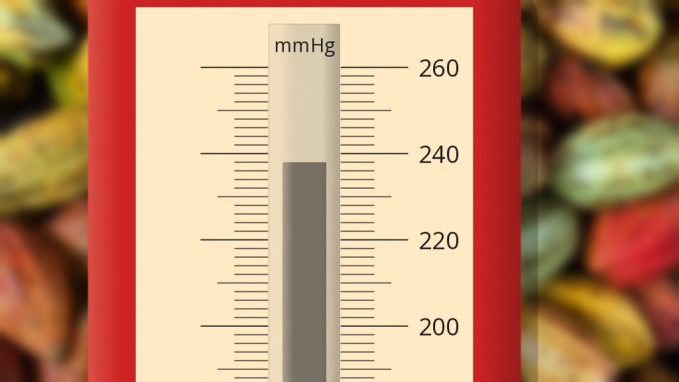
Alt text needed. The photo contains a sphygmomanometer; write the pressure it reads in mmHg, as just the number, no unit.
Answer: 238
